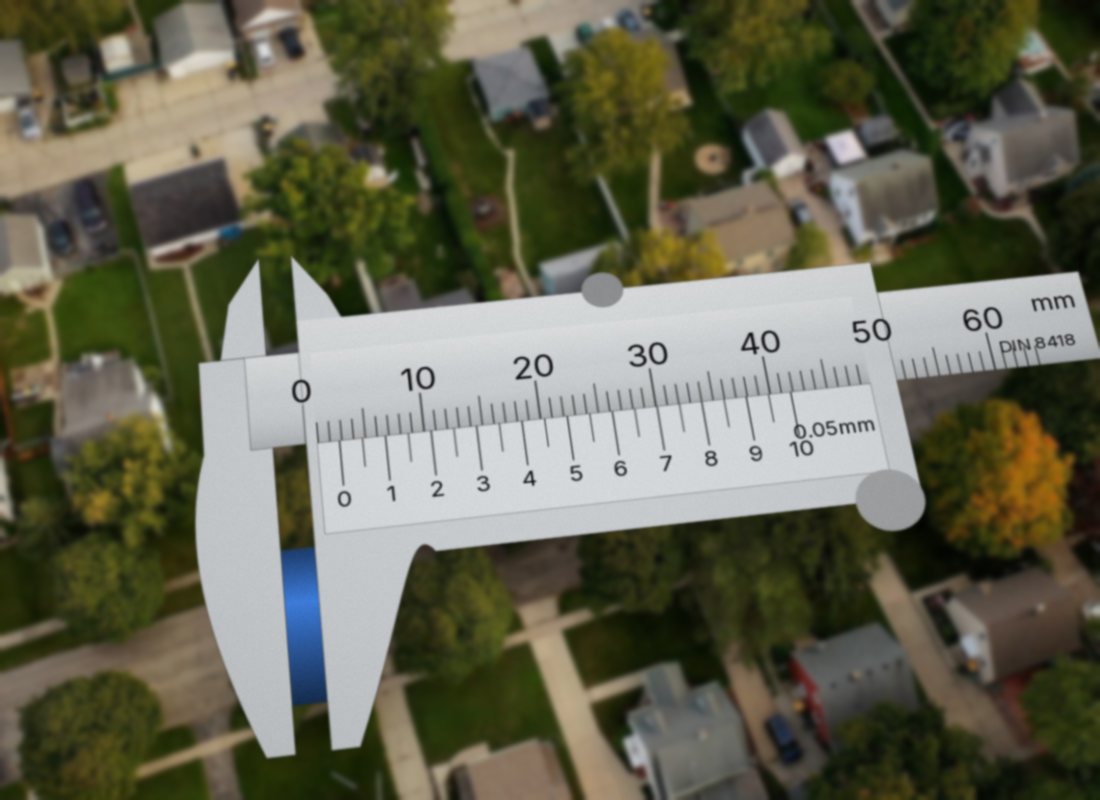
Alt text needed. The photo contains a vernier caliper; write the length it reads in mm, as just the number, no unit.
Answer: 2.8
